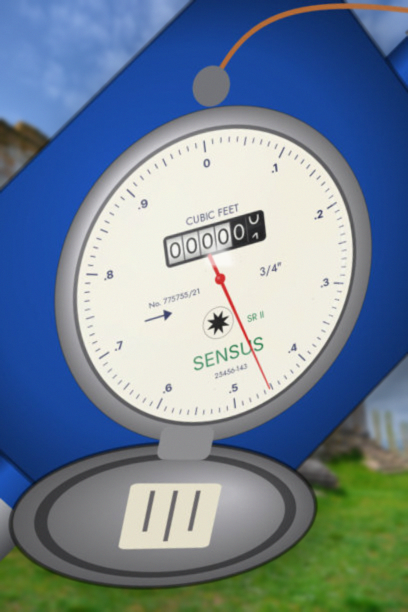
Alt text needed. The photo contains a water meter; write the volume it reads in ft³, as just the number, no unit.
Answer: 0.45
